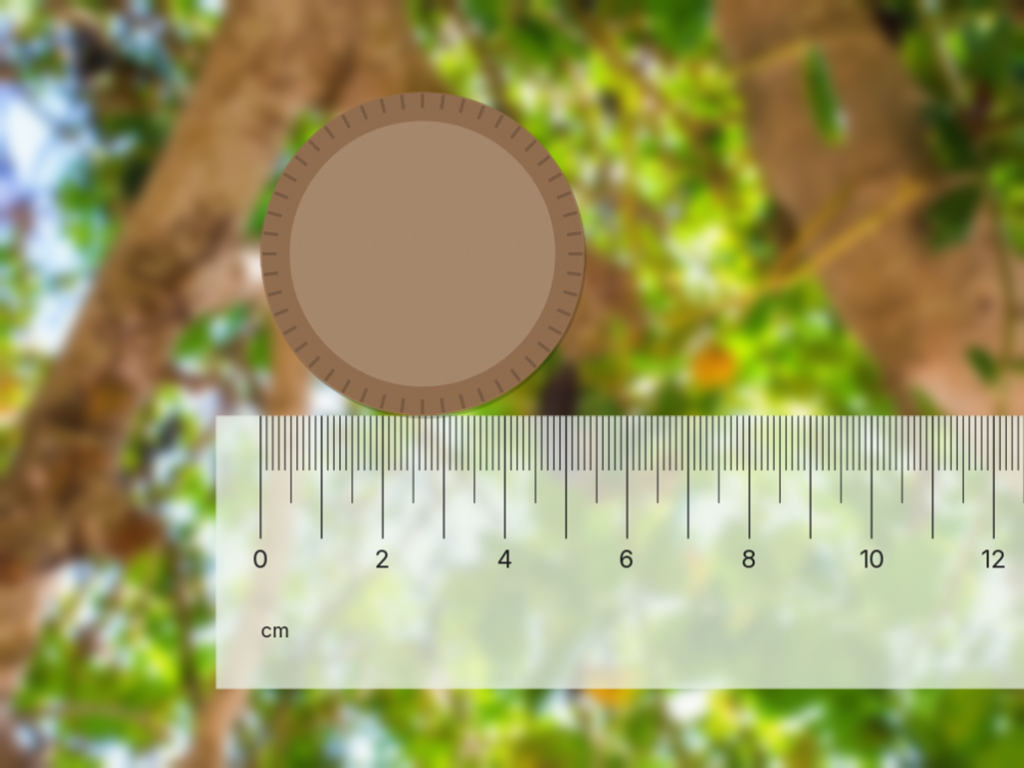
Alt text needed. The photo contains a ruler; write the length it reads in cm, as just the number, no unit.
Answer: 5.3
